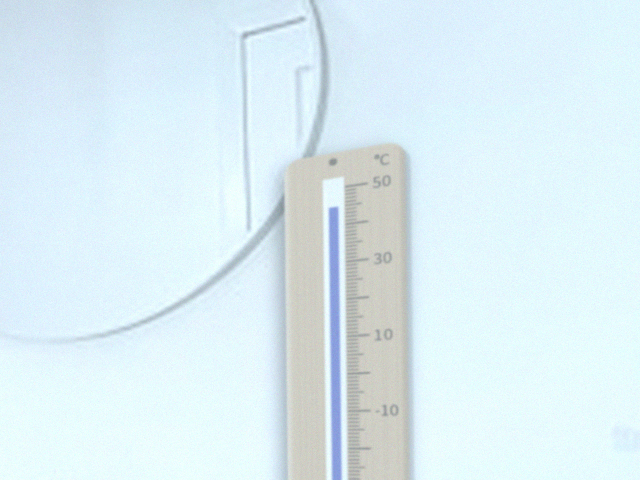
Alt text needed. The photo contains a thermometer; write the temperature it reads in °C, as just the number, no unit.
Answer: 45
